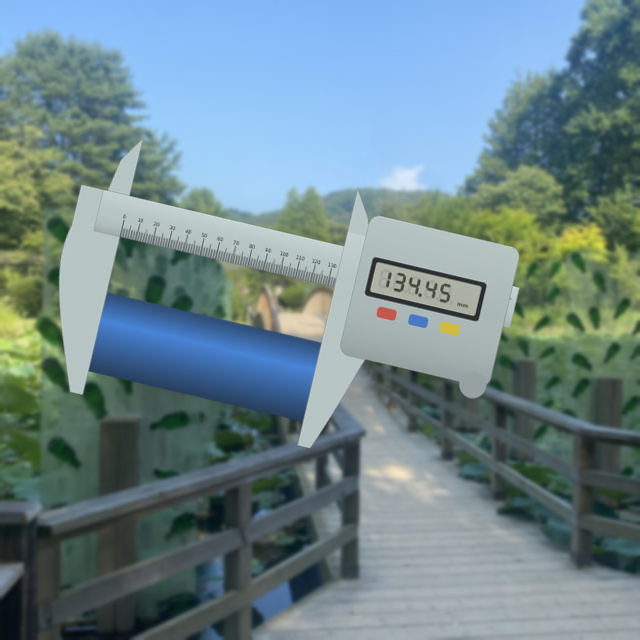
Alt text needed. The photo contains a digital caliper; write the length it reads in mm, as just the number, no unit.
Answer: 134.45
